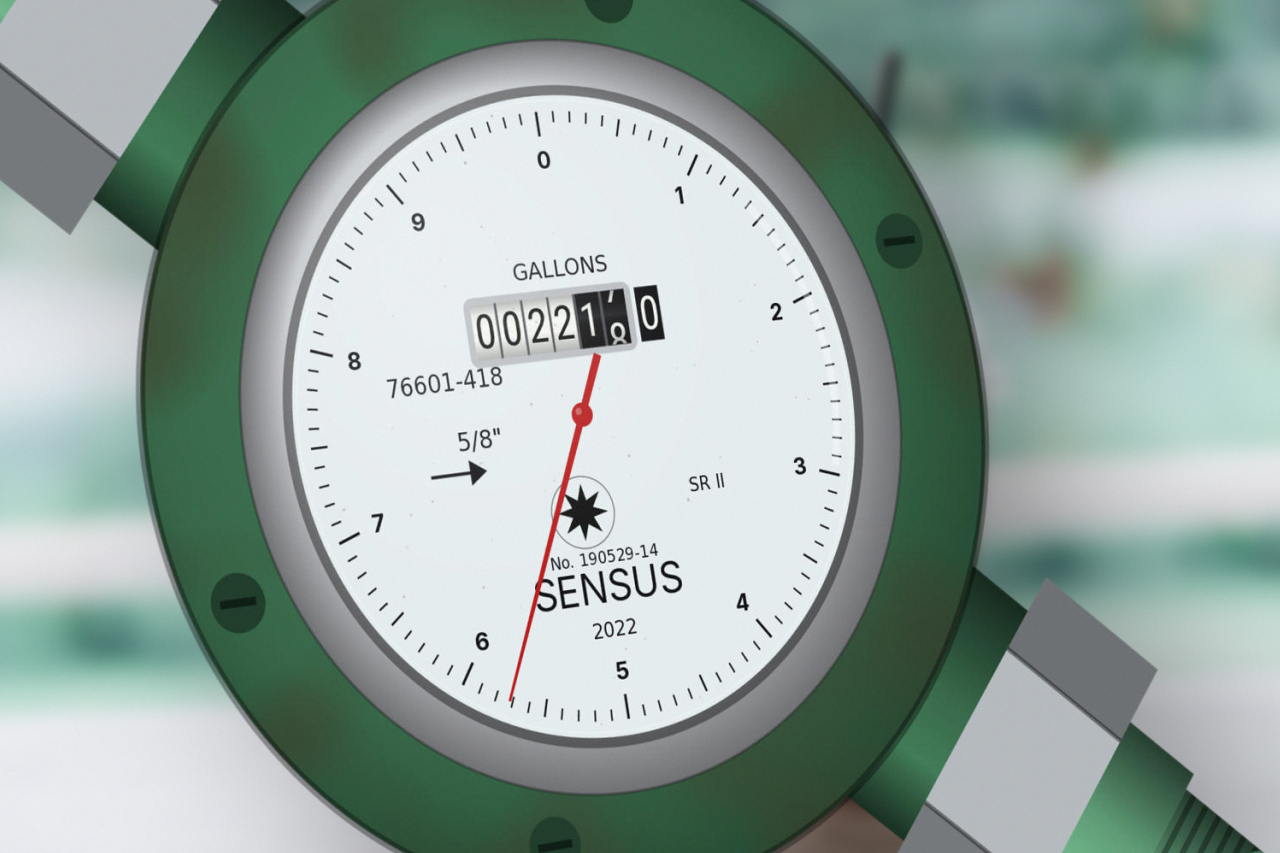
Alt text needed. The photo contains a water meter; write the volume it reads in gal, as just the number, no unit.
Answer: 22175.7
